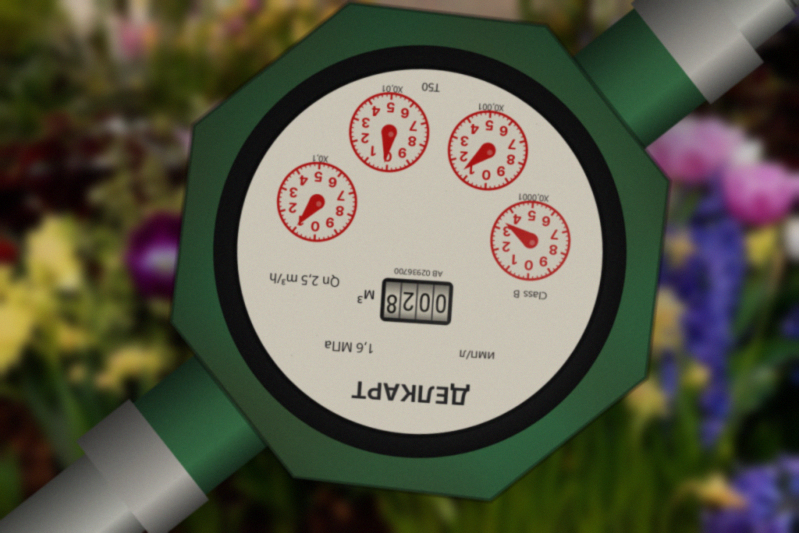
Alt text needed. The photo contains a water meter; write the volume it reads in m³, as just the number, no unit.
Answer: 28.1013
